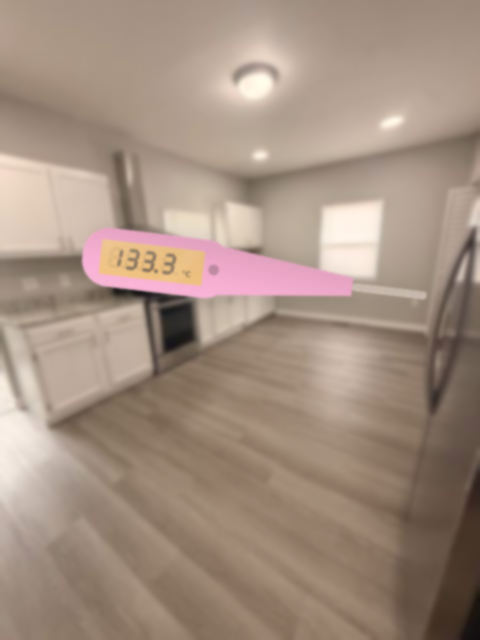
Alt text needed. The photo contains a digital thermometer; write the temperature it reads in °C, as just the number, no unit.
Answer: 133.3
